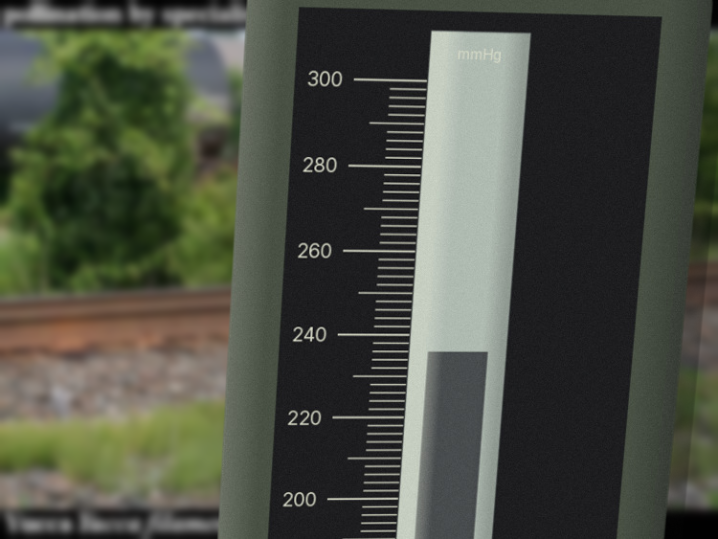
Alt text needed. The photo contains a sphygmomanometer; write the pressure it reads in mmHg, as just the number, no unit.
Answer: 236
